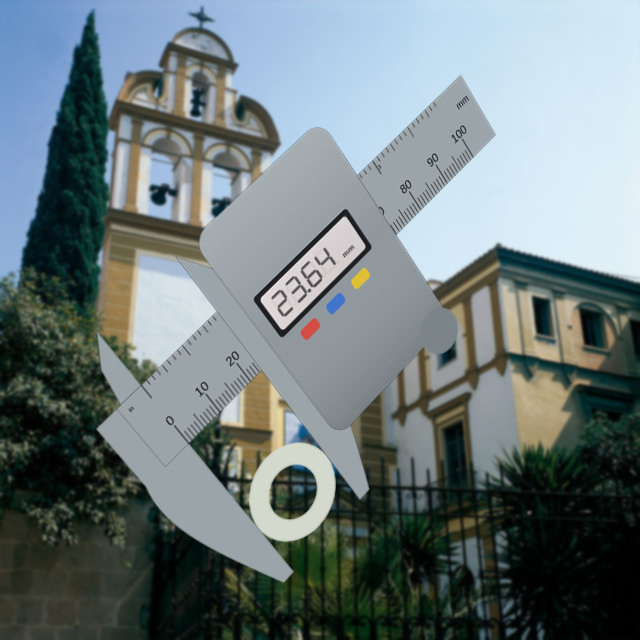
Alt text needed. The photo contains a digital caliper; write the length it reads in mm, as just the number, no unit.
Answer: 23.64
